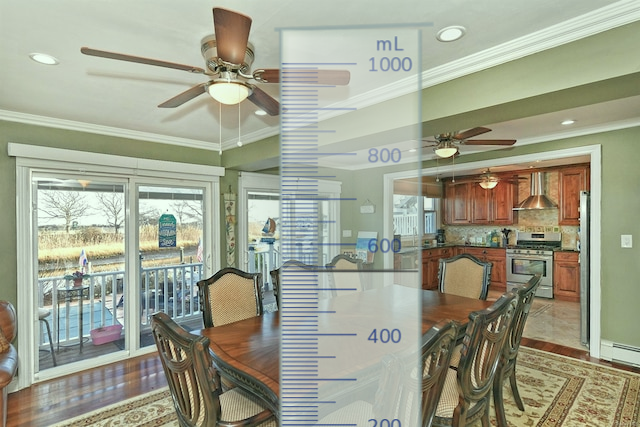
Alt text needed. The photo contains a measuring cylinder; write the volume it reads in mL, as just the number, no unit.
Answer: 540
